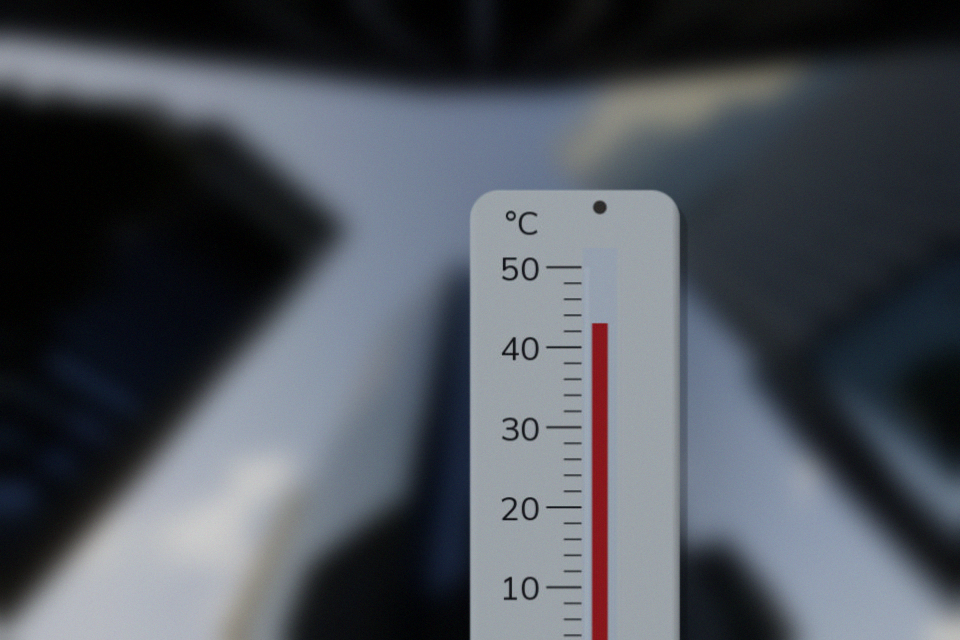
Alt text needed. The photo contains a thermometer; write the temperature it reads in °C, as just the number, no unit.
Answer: 43
